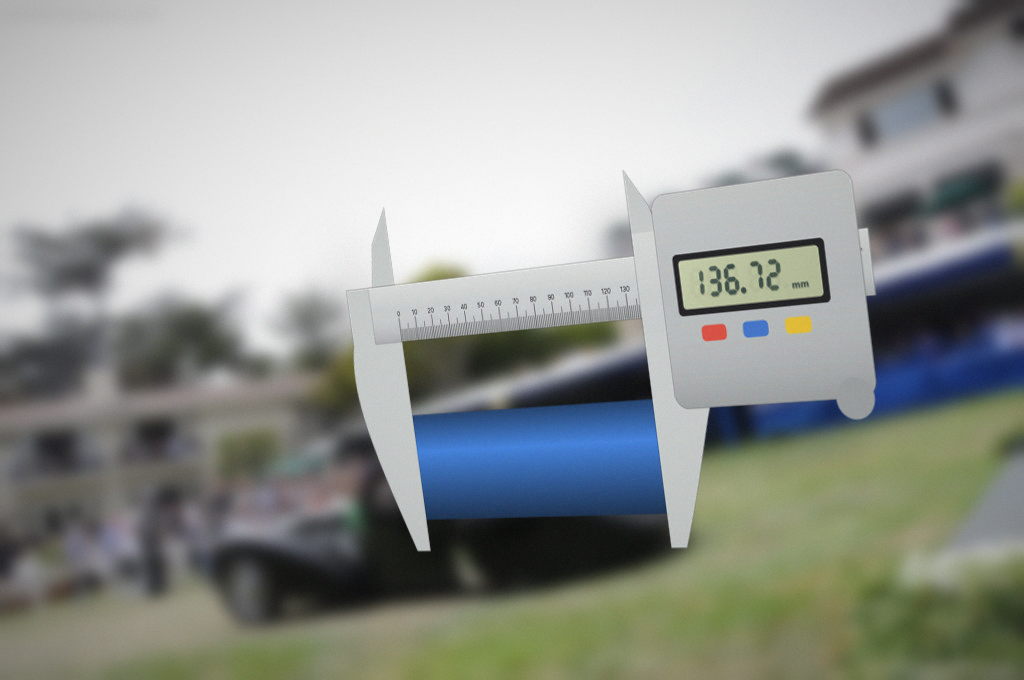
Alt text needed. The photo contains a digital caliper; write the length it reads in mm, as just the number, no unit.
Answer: 136.72
